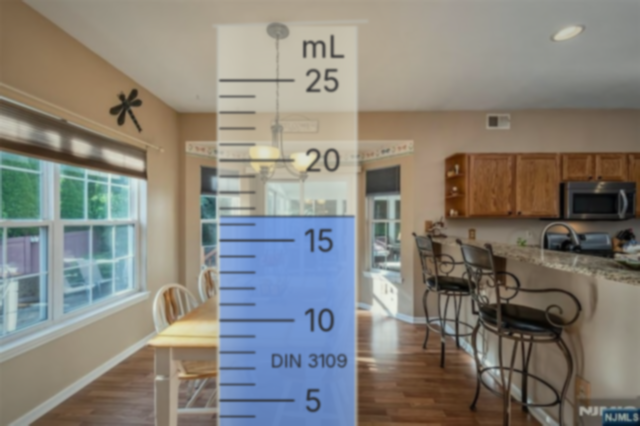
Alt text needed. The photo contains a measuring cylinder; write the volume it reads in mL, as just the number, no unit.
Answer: 16.5
